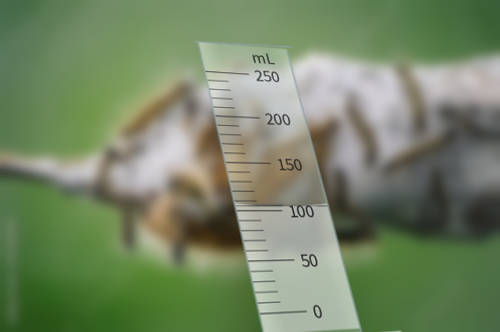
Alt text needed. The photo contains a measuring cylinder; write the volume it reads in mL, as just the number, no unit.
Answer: 105
